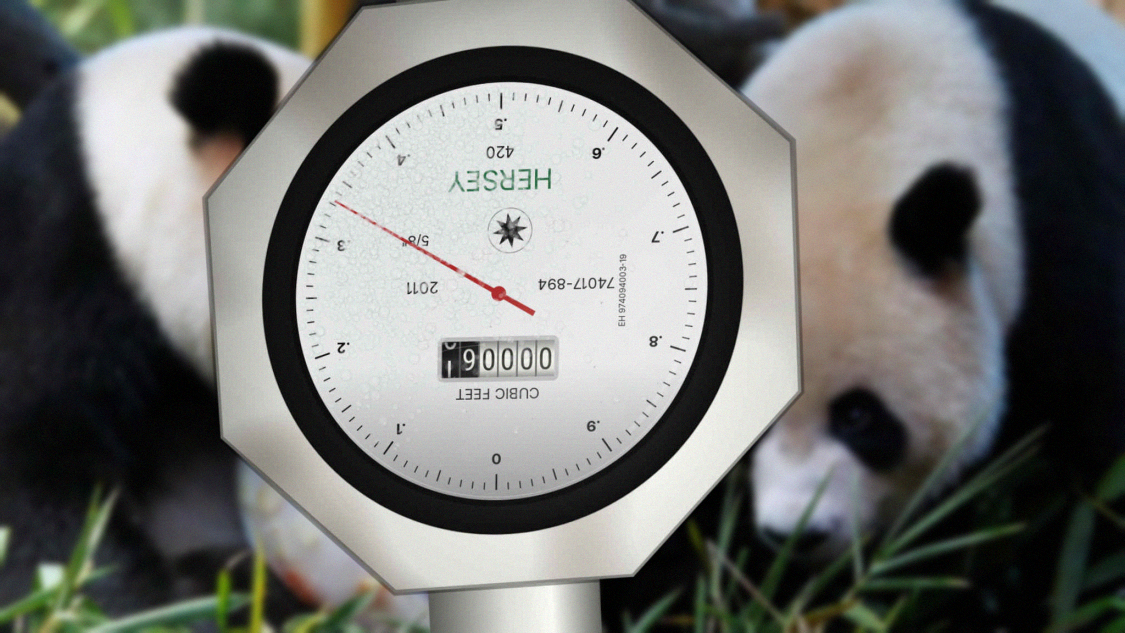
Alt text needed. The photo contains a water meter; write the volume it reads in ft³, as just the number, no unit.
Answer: 61.33
